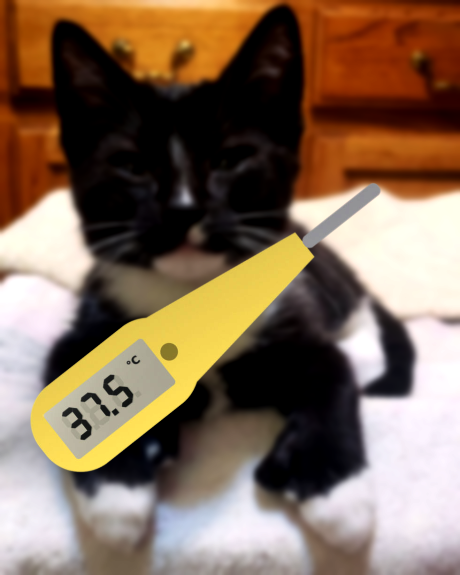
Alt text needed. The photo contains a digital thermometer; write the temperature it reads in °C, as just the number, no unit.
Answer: 37.5
